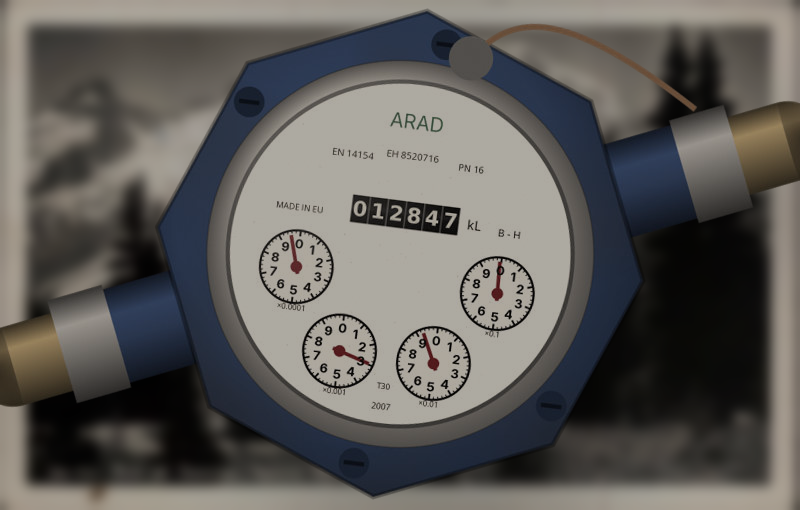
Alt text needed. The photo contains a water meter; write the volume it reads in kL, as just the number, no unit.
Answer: 12846.9929
